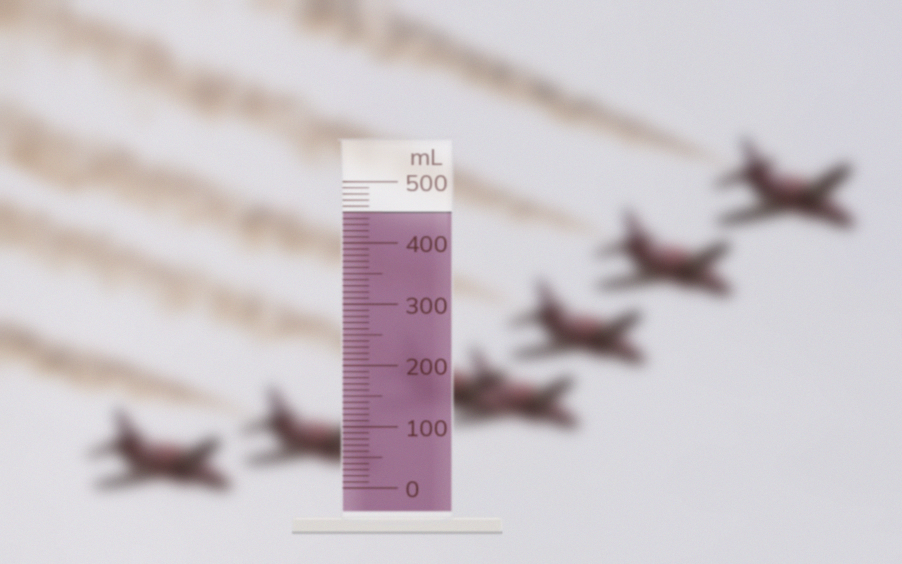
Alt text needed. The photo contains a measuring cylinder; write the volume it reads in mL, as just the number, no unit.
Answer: 450
